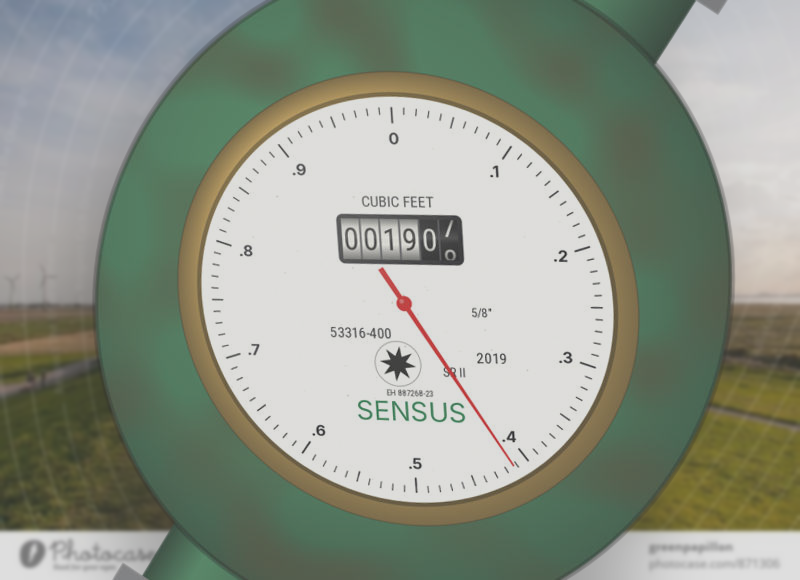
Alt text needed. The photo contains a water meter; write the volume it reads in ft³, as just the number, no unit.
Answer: 1907.41
